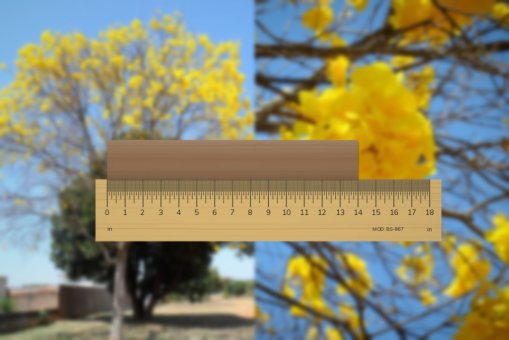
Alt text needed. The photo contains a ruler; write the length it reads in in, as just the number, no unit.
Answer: 14
